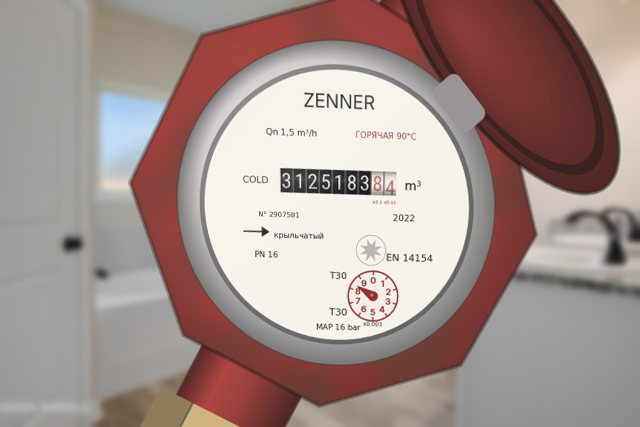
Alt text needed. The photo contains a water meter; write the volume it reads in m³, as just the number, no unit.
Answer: 3125183.838
